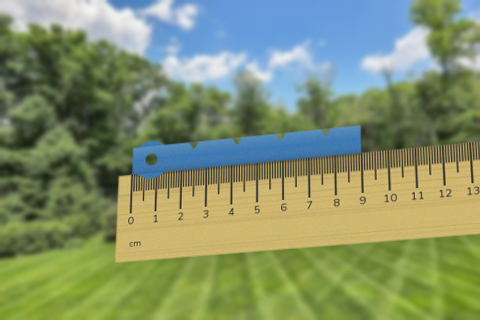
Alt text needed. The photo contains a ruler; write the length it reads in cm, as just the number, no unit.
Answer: 9
